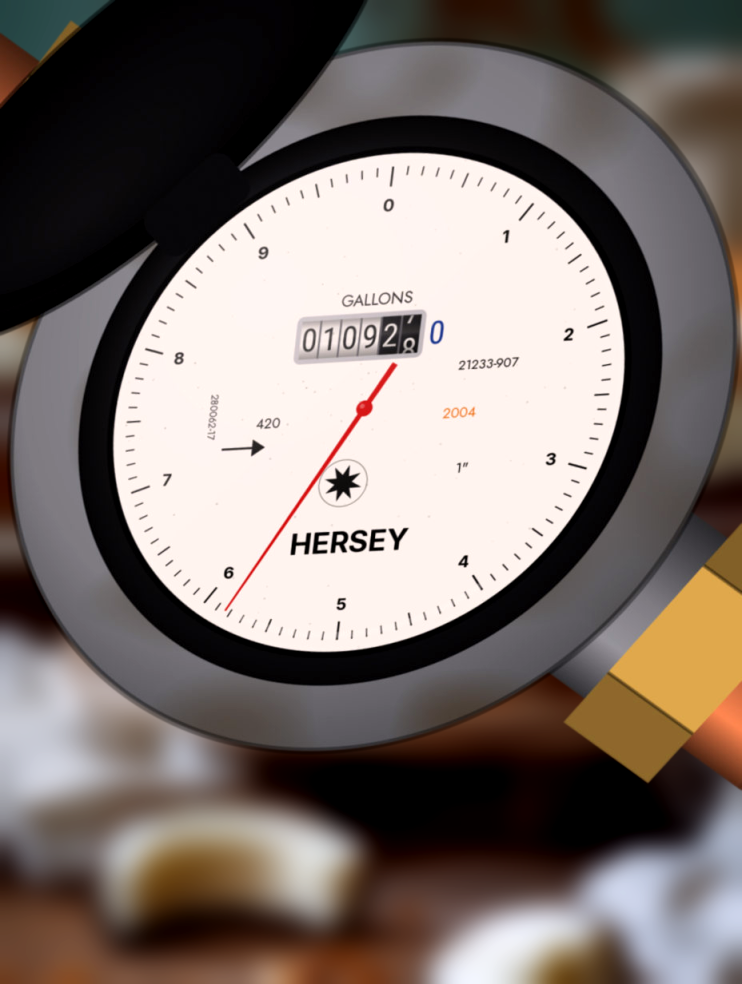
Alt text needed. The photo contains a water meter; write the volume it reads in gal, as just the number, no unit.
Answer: 109275.8
